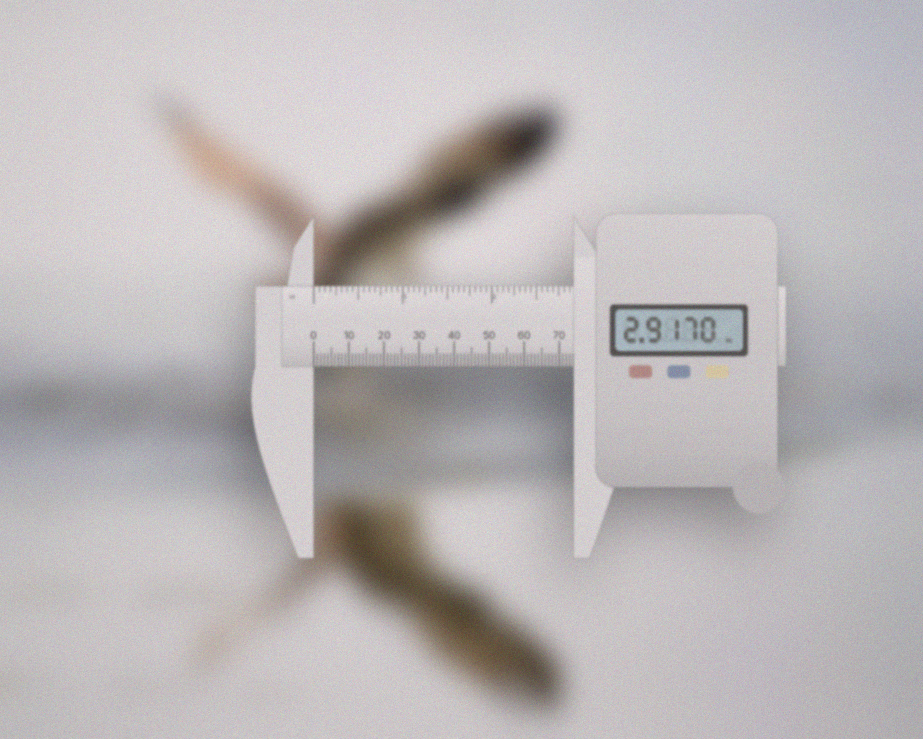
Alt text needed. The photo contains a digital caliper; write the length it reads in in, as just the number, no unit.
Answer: 2.9170
